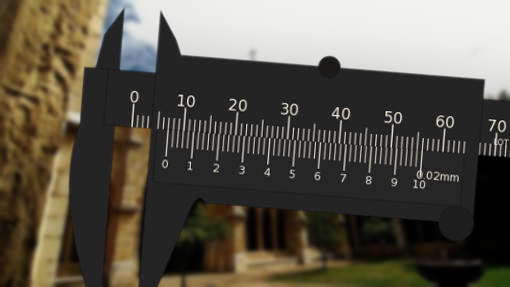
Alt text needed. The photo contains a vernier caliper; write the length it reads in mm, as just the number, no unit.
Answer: 7.0
